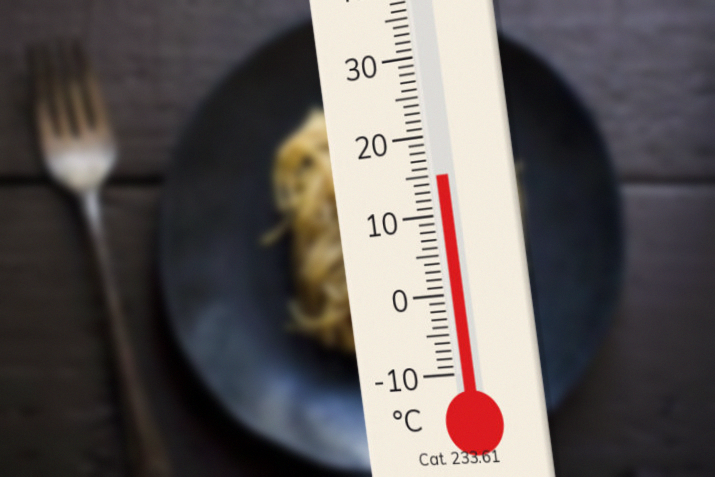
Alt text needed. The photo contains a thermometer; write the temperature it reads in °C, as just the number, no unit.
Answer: 15
